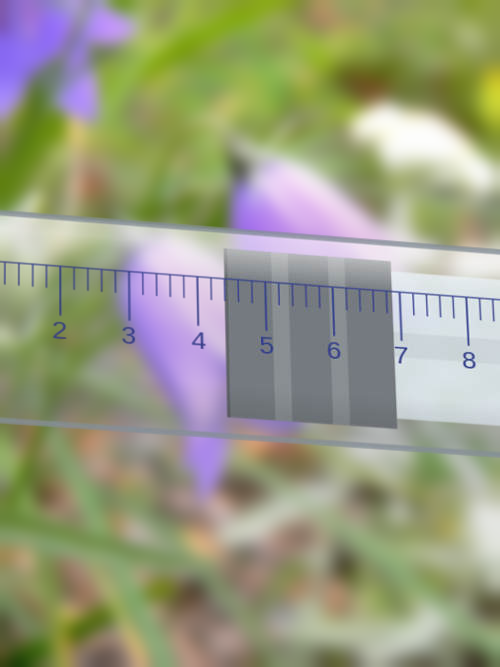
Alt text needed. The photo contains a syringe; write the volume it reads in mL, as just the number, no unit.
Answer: 4.4
